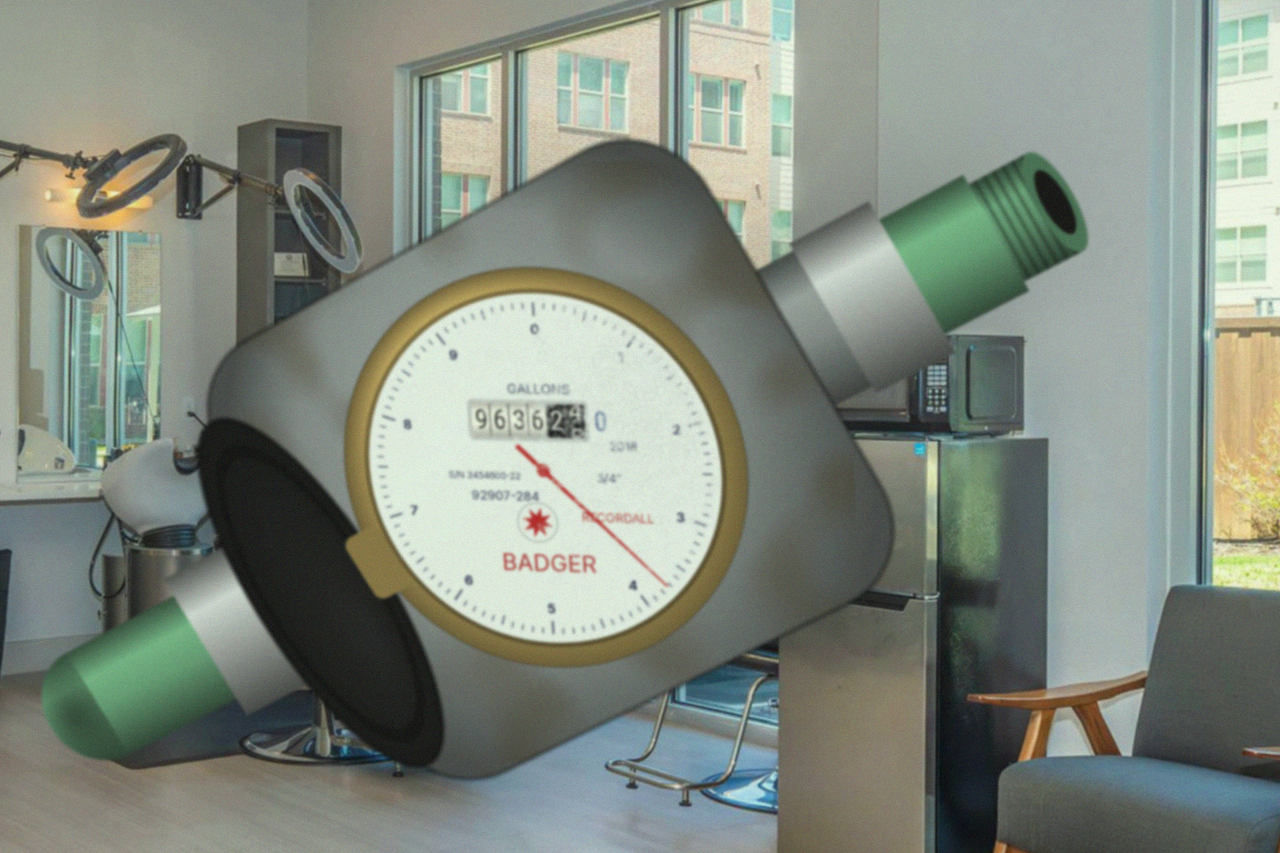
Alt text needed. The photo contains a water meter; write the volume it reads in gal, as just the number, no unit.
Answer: 9636243.7
